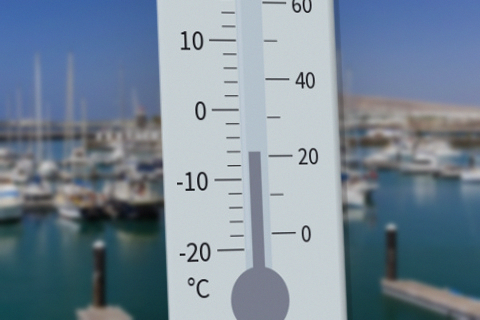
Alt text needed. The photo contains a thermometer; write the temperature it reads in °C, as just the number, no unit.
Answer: -6
